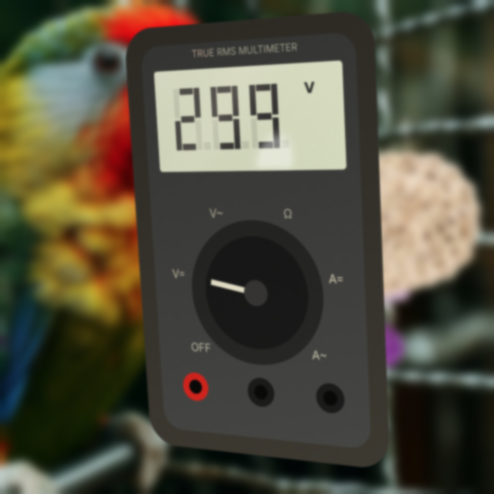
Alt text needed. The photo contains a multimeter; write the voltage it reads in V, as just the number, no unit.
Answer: 299
